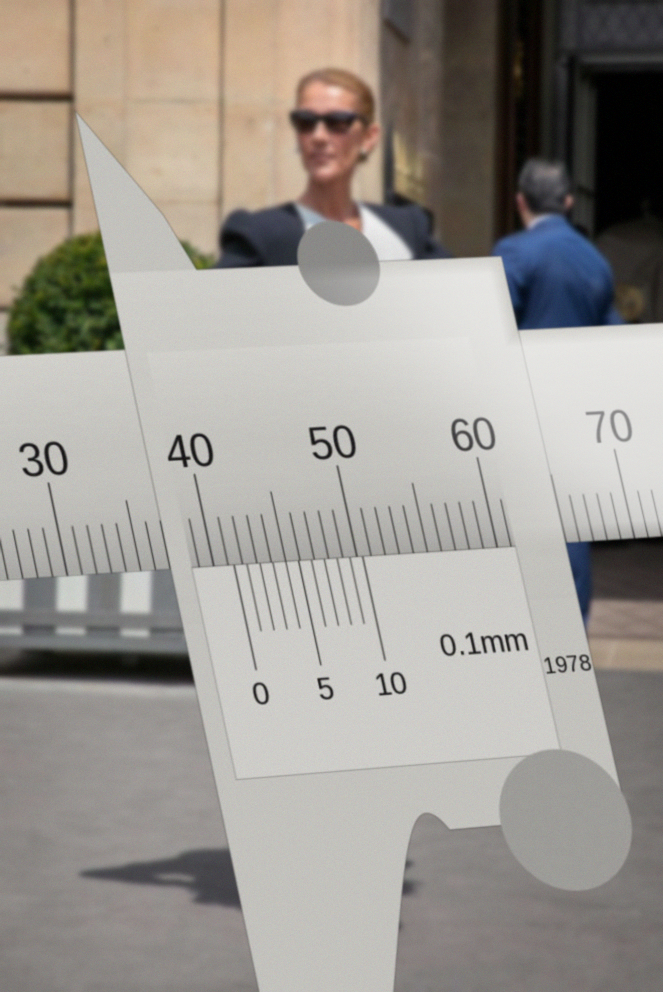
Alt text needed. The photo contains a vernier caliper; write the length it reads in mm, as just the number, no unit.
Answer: 41.4
